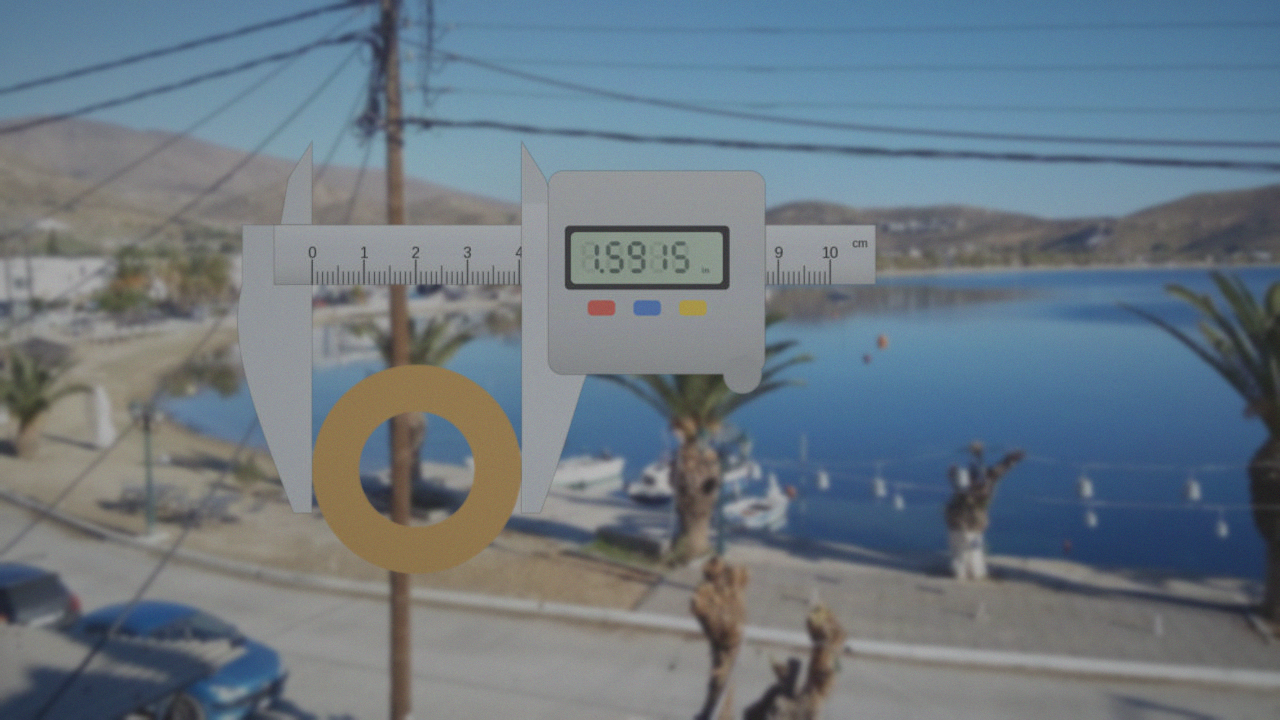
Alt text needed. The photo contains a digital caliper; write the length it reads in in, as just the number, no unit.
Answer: 1.5915
